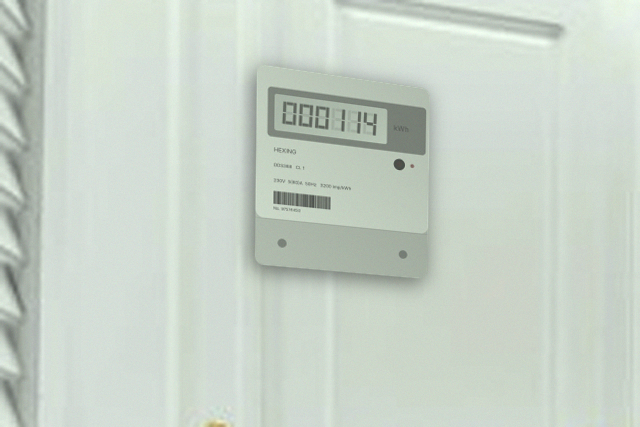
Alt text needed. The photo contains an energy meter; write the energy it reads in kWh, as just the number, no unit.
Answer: 114
